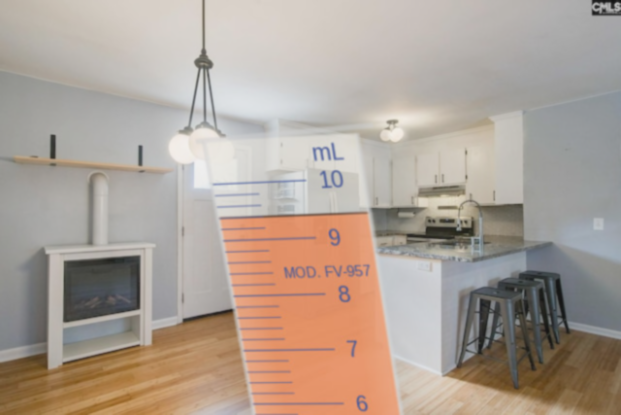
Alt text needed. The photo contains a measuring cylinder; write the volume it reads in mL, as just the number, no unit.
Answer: 9.4
